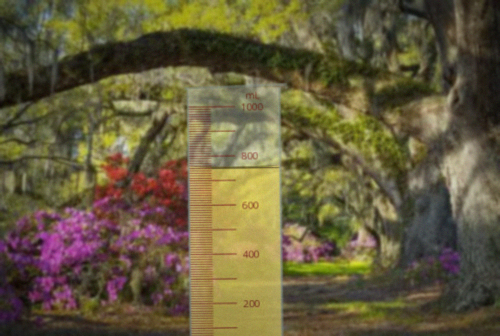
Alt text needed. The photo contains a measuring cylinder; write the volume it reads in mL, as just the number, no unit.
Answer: 750
